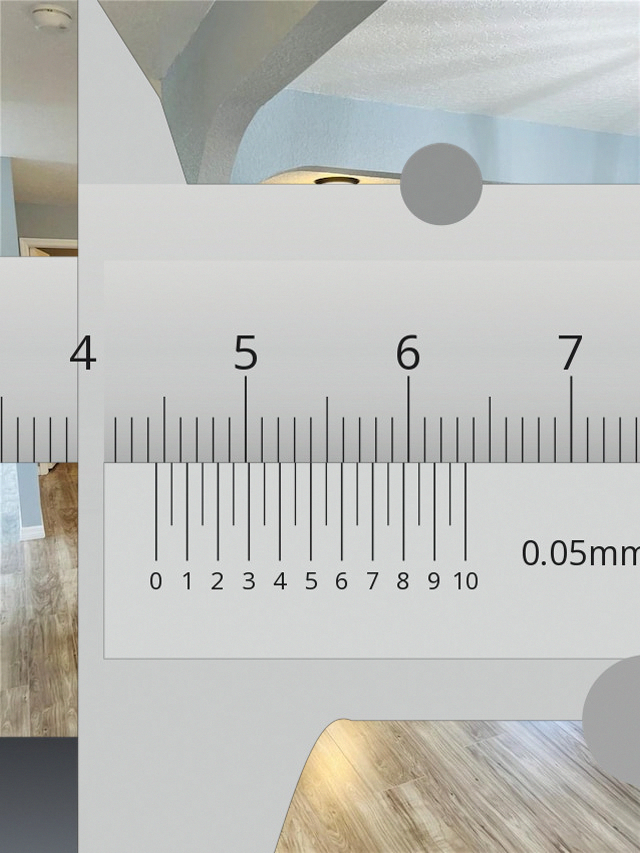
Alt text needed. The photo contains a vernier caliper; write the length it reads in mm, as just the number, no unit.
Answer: 44.5
